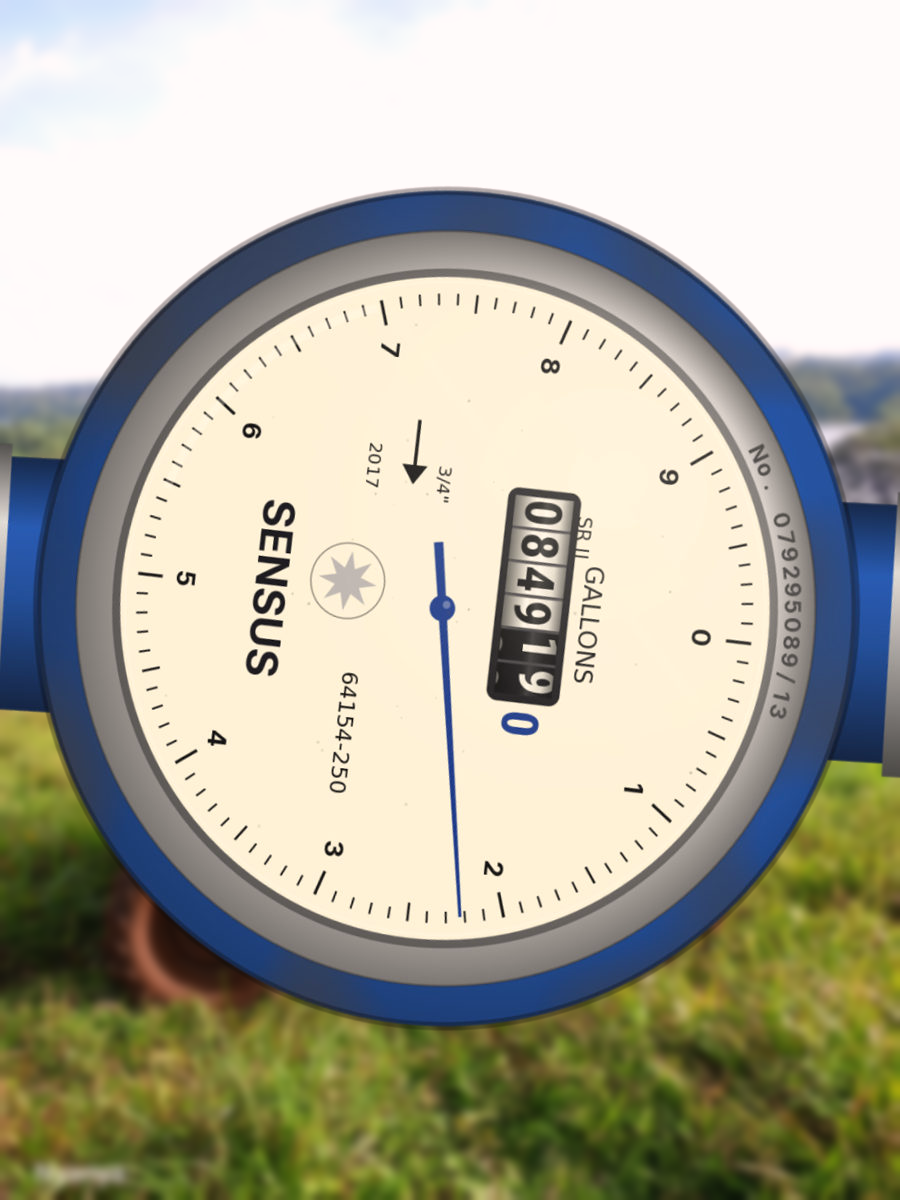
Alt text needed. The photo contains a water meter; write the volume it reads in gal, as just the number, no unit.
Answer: 849192.2
